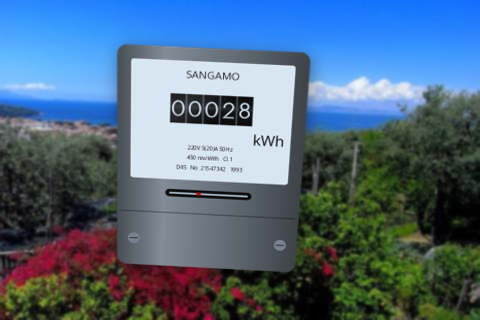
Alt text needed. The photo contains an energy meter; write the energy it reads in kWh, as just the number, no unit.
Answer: 28
